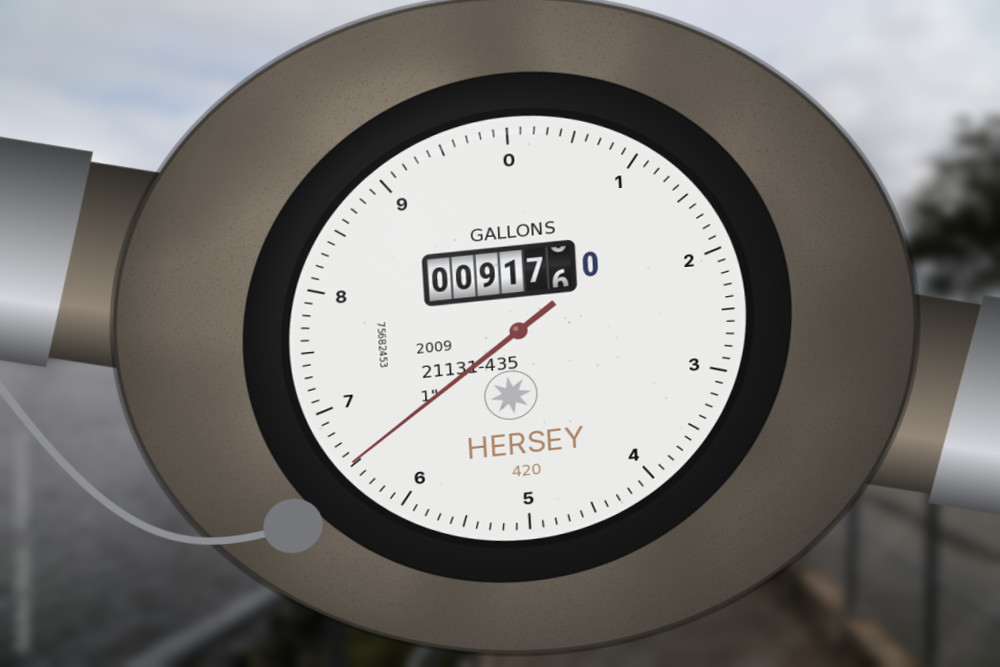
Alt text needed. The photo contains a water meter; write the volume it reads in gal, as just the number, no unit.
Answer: 91756.5
